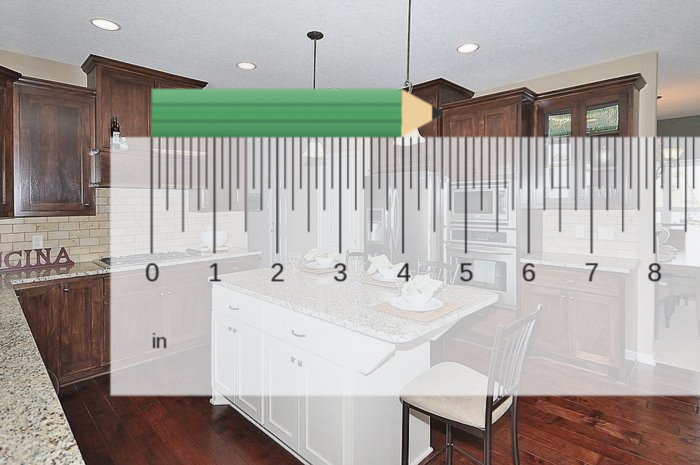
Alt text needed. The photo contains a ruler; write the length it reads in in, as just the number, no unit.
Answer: 4.625
